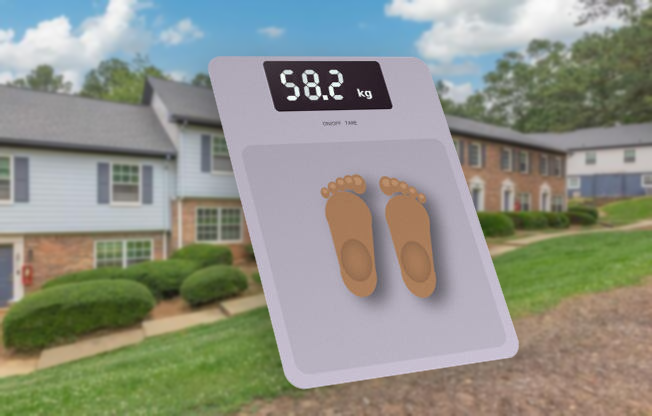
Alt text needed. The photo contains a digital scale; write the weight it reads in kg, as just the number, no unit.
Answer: 58.2
